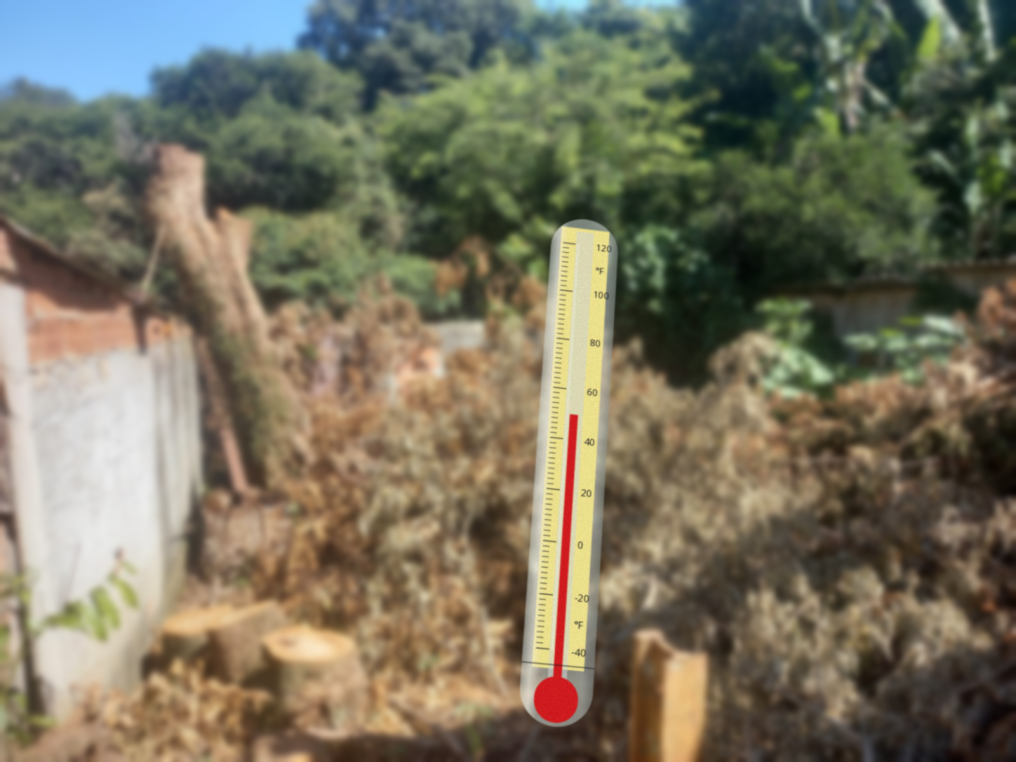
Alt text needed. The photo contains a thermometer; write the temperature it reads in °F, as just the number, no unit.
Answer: 50
